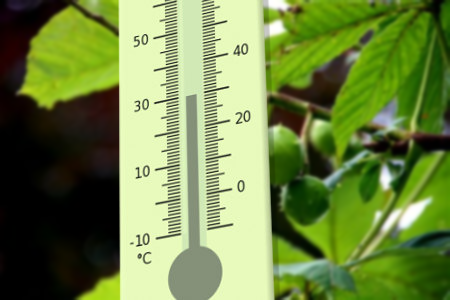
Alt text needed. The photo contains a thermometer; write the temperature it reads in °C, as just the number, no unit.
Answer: 30
